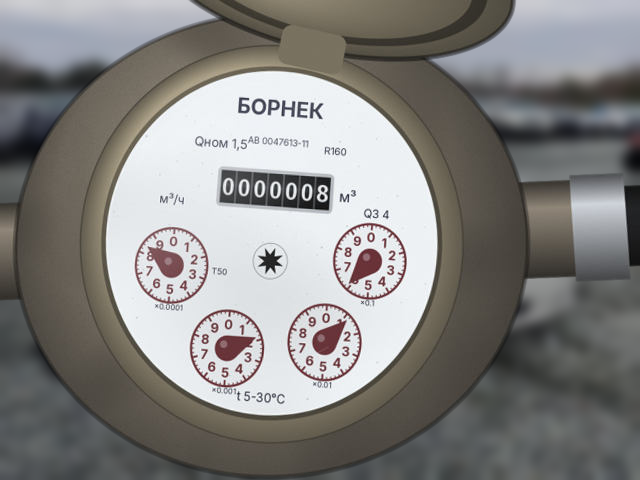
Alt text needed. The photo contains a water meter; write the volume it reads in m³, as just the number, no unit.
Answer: 8.6118
